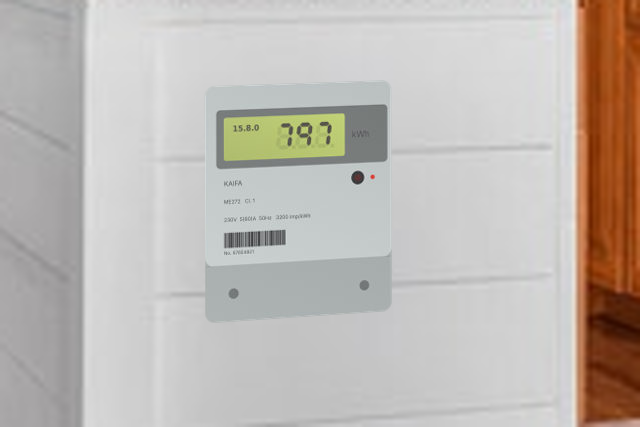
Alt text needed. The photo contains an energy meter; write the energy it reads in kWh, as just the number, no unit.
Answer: 797
